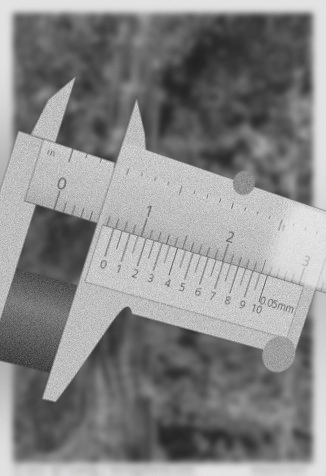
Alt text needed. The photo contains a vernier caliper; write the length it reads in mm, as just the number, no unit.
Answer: 6.8
